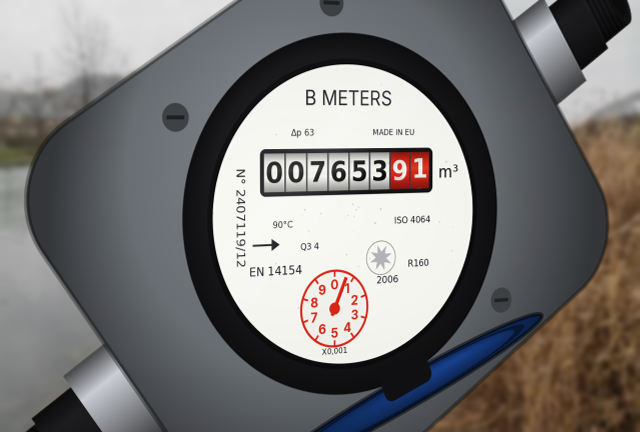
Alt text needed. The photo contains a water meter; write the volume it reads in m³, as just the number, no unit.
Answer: 7653.910
